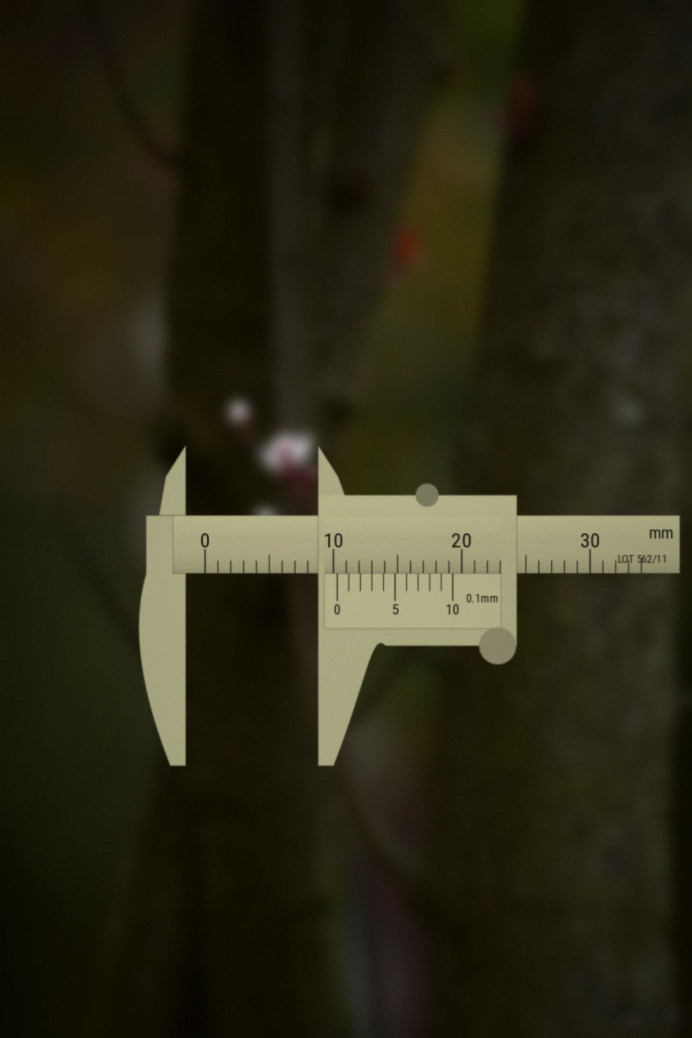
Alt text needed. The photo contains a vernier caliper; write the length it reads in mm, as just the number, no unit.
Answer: 10.3
